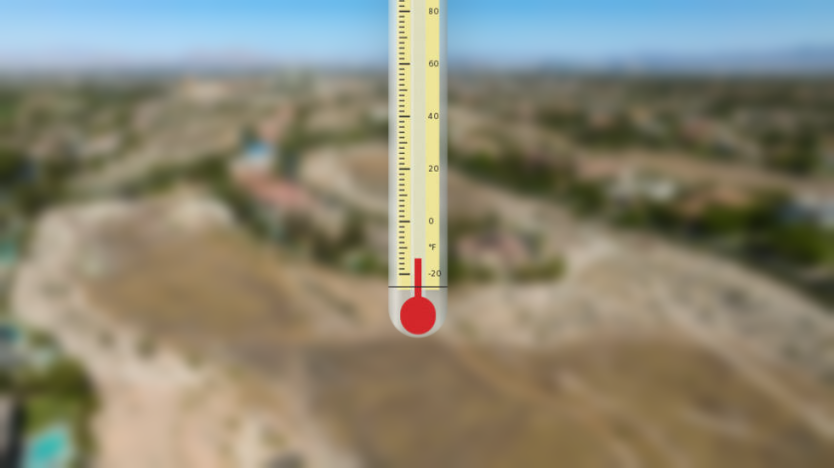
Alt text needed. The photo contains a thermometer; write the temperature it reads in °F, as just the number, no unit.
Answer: -14
